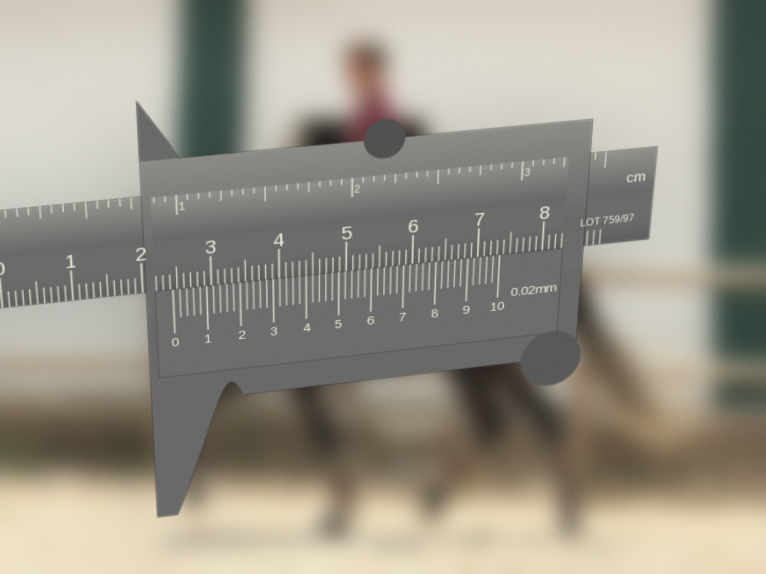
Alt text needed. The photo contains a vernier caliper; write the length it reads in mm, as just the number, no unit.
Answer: 24.4
